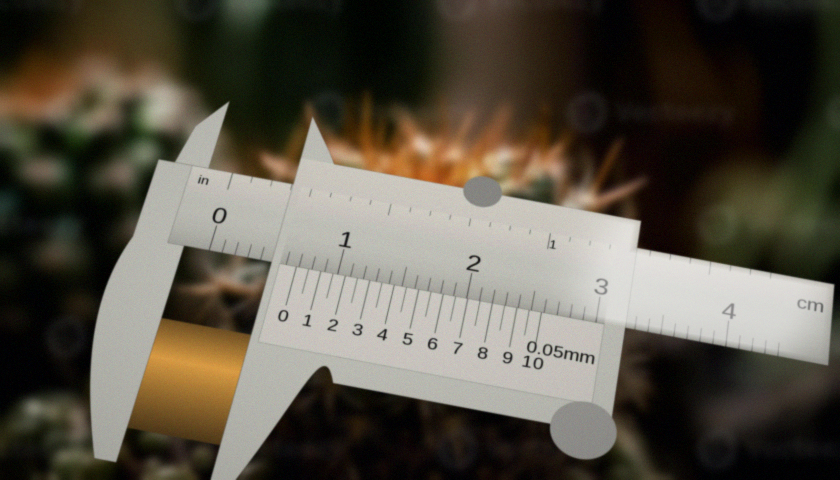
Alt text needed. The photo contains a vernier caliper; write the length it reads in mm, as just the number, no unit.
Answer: 6.8
